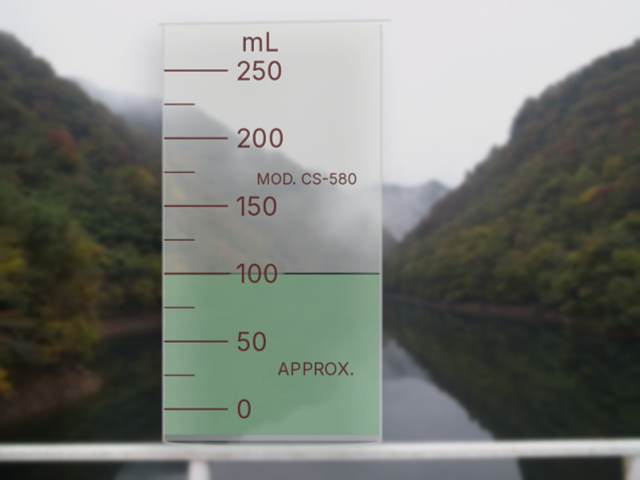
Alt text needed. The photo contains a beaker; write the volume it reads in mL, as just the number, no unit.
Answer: 100
